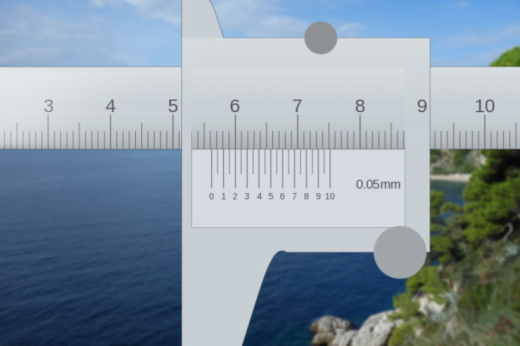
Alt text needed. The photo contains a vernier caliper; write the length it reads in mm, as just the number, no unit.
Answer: 56.2
